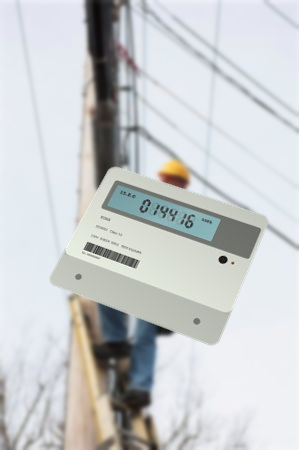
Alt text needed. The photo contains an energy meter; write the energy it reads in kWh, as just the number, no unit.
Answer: 14416
